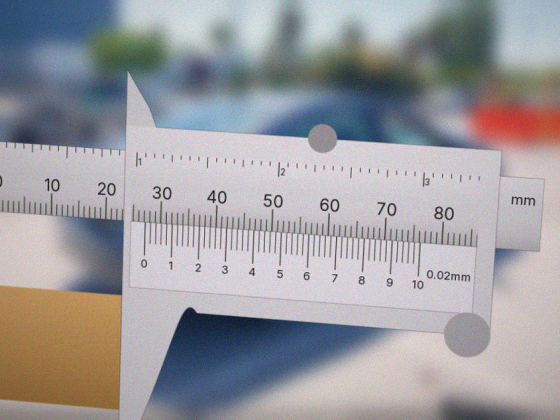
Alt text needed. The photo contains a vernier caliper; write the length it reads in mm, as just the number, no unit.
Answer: 27.2
